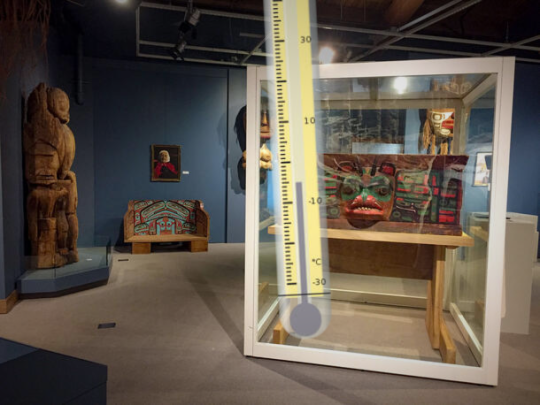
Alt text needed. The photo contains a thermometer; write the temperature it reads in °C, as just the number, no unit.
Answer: -5
